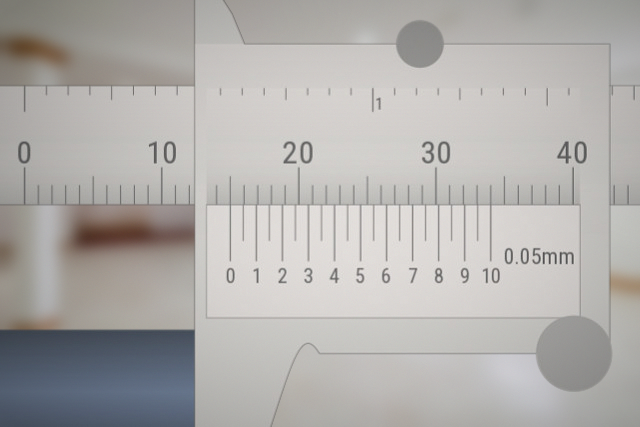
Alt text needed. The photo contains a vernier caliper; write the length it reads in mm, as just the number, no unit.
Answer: 15.0
